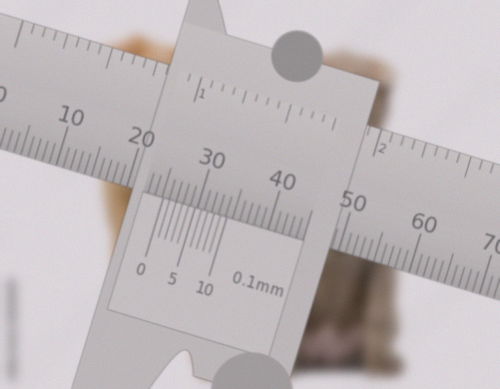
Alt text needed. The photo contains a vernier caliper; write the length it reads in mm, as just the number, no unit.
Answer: 25.2
